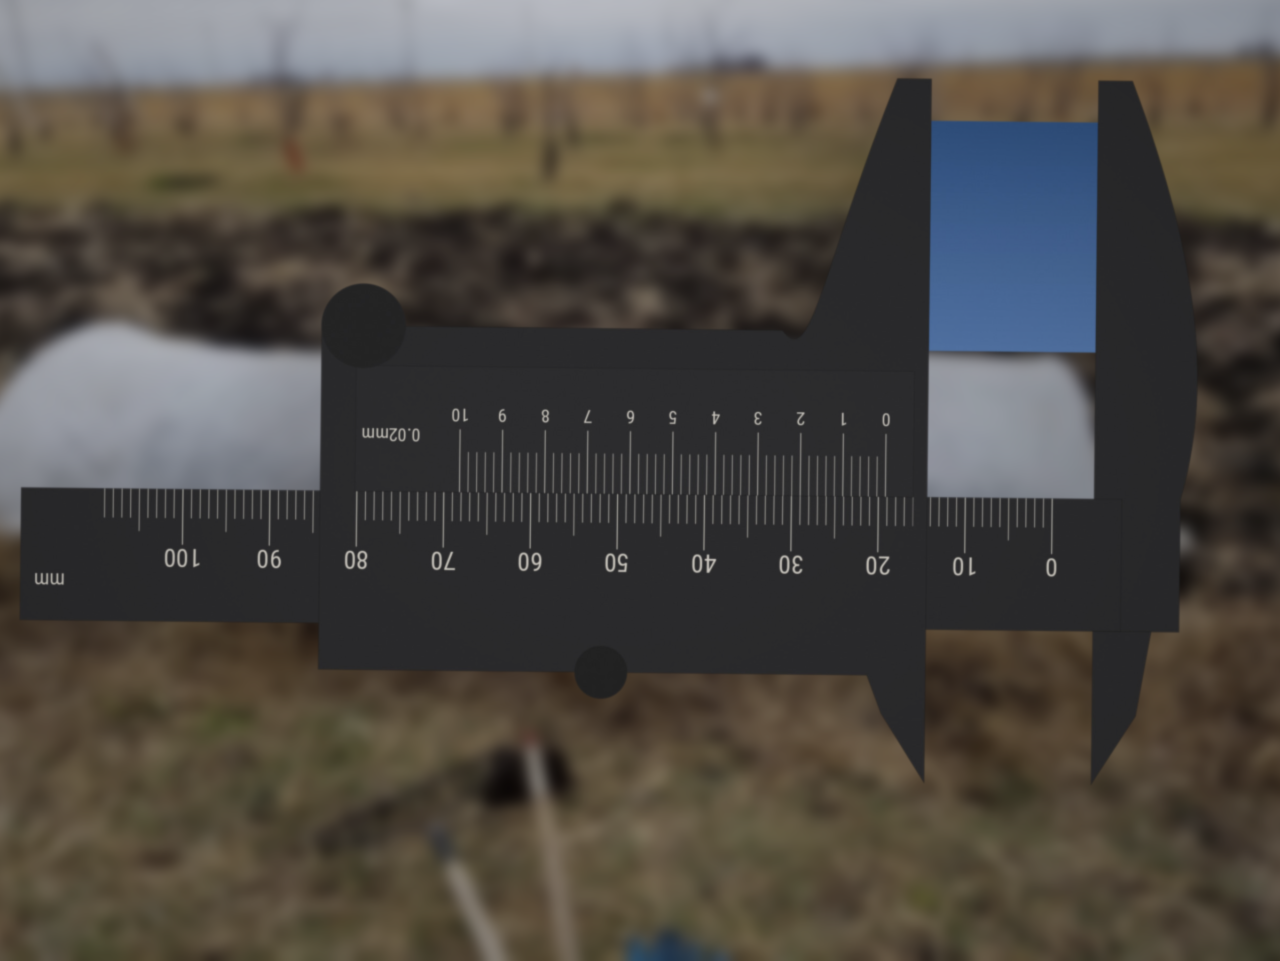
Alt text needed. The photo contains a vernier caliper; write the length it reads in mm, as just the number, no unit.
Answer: 19.2
